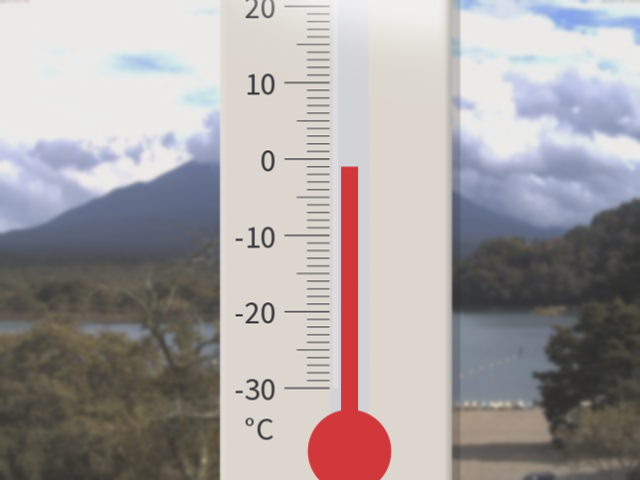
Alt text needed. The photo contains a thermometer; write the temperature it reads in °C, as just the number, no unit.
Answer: -1
